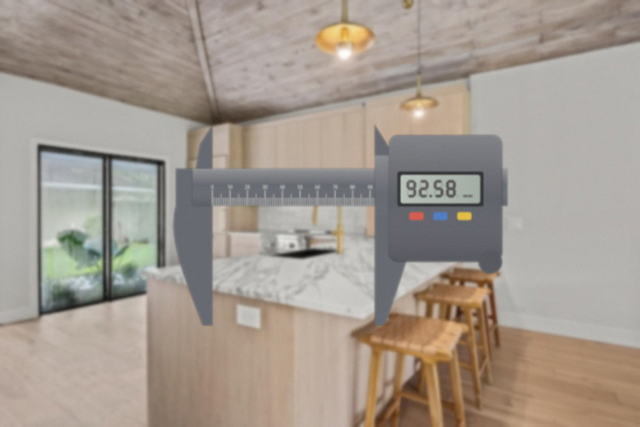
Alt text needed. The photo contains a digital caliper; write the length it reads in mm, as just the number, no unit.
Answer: 92.58
